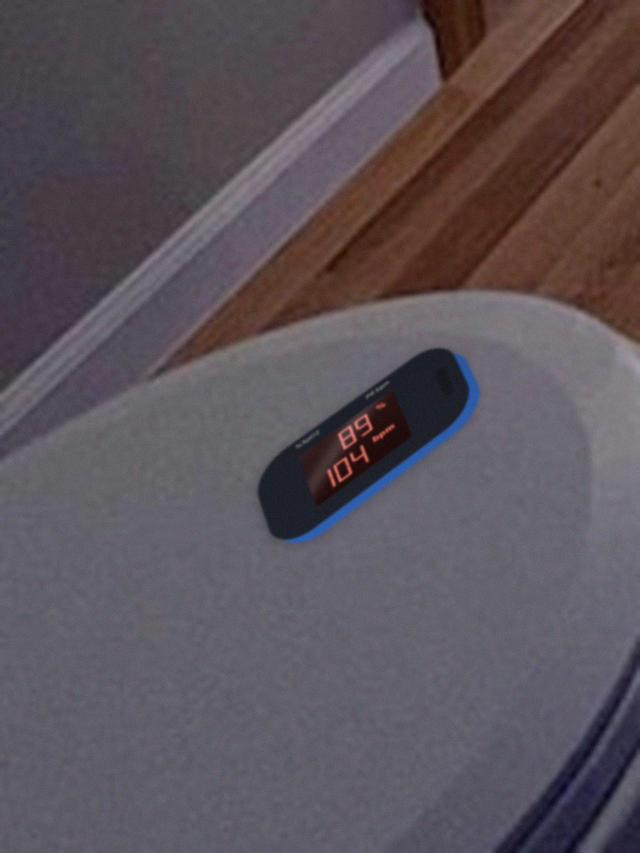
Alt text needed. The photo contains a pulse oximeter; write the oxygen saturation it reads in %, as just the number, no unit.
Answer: 89
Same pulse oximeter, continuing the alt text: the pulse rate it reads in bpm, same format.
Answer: 104
